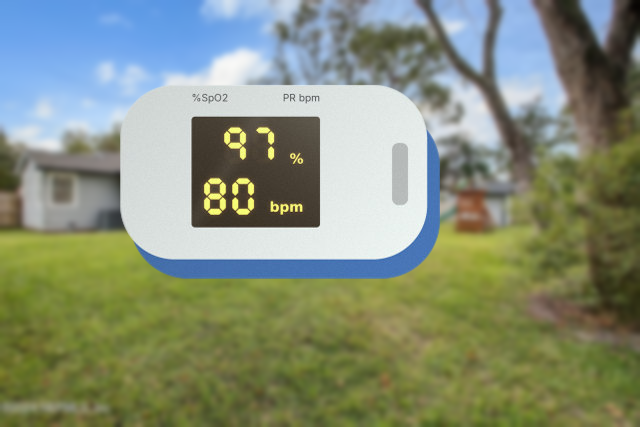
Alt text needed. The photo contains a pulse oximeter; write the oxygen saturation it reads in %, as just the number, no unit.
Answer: 97
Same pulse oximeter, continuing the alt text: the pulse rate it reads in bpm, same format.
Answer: 80
